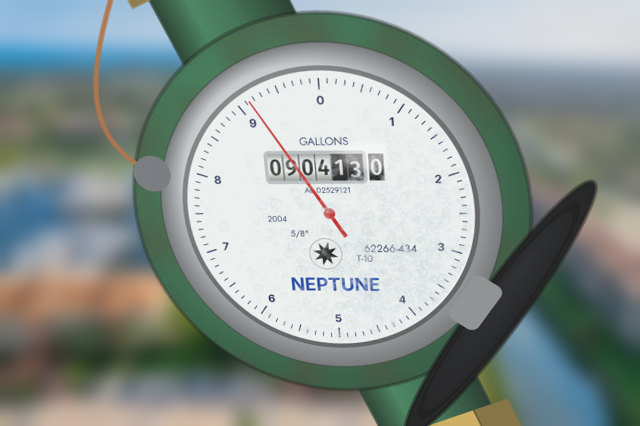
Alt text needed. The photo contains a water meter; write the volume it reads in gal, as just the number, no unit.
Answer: 904129.1
